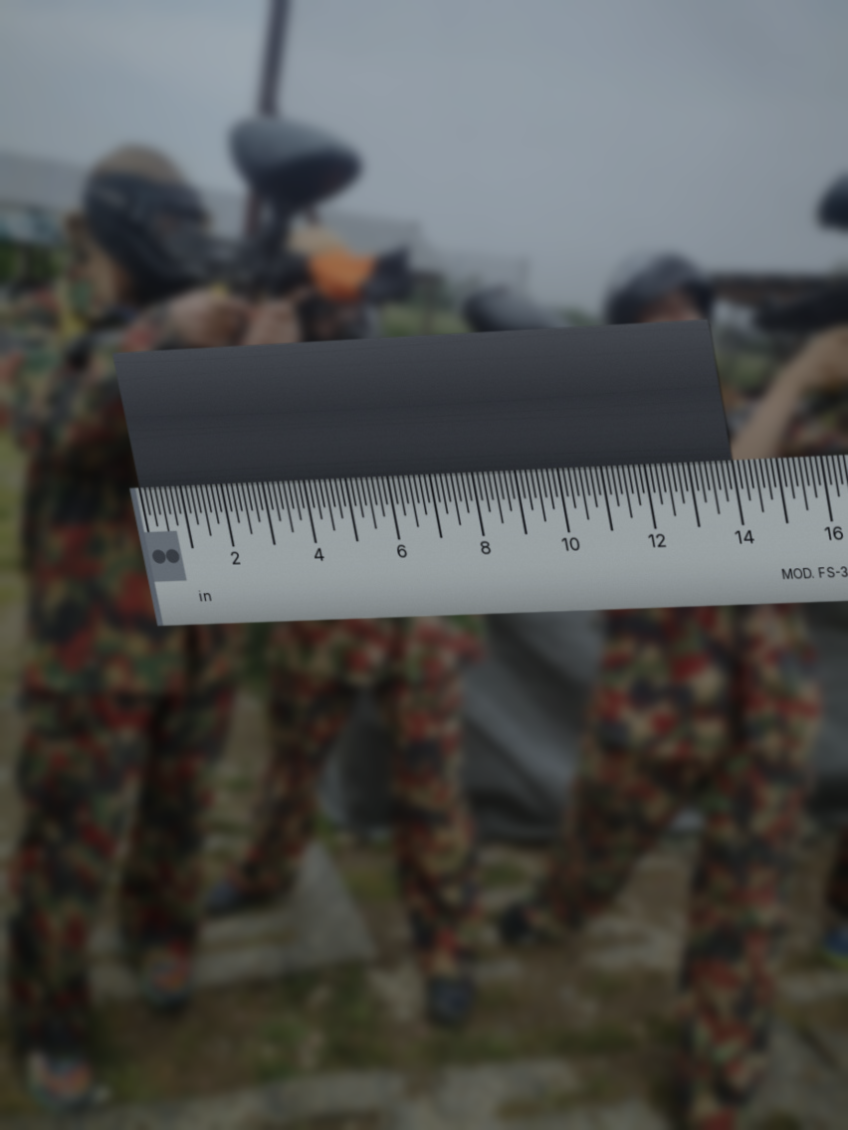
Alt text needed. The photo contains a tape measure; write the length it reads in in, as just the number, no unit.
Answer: 14
